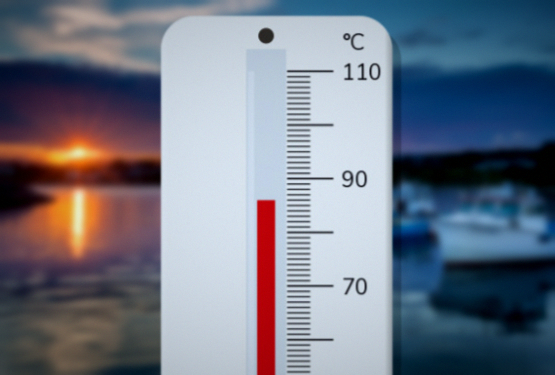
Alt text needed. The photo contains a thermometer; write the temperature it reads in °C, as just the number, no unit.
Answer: 86
